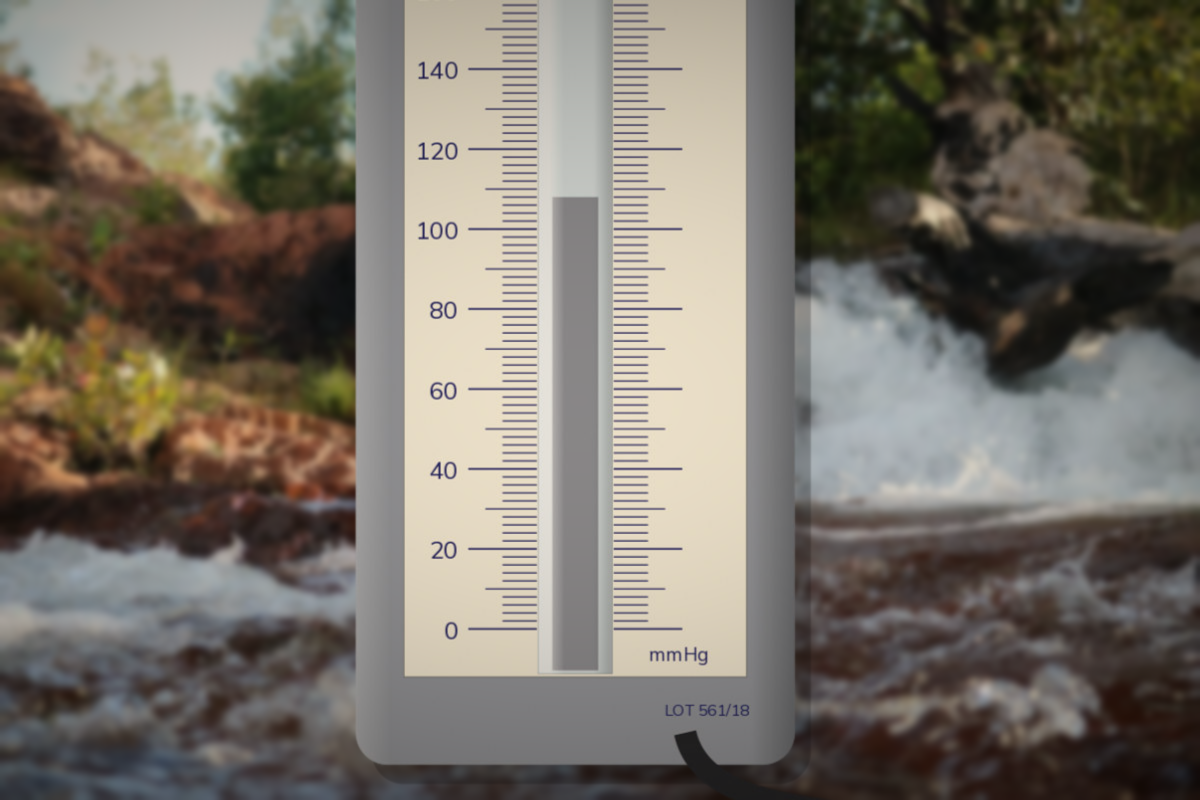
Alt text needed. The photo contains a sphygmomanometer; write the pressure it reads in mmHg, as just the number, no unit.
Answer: 108
